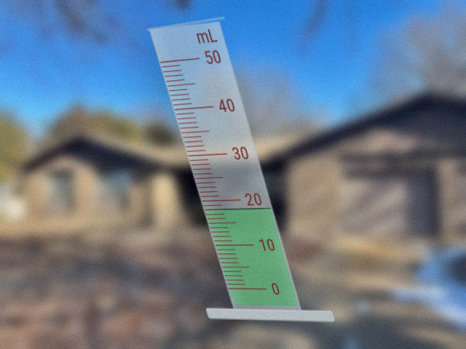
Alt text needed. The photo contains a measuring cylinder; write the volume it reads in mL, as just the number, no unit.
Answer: 18
